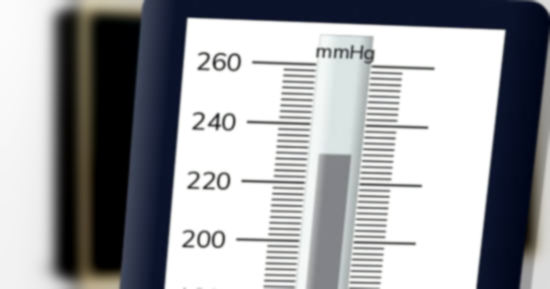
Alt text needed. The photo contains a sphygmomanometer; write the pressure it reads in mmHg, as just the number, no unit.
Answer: 230
